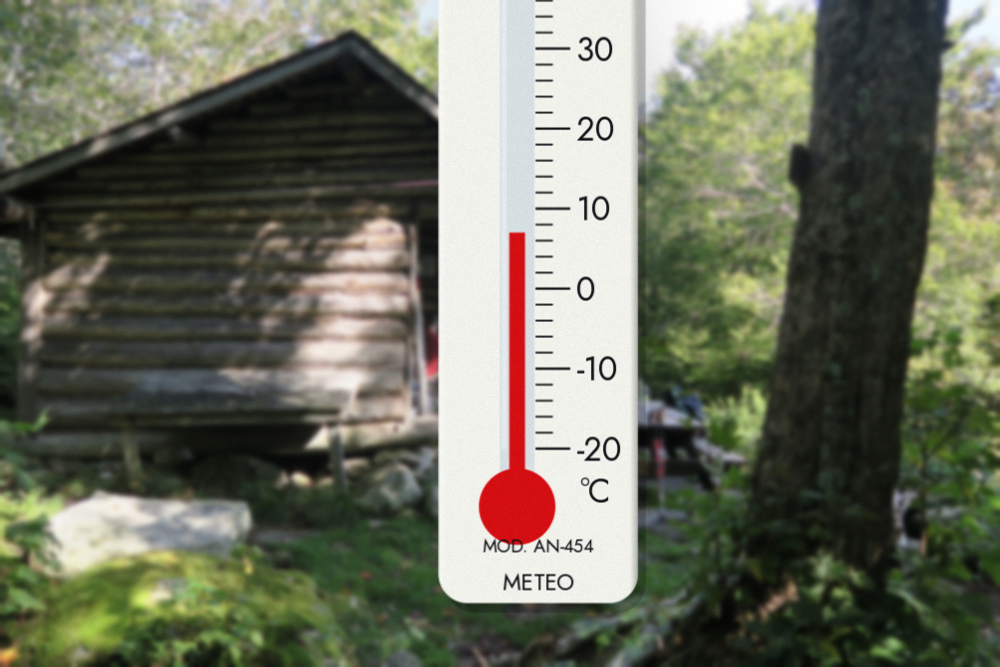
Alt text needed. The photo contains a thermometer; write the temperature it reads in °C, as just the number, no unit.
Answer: 7
